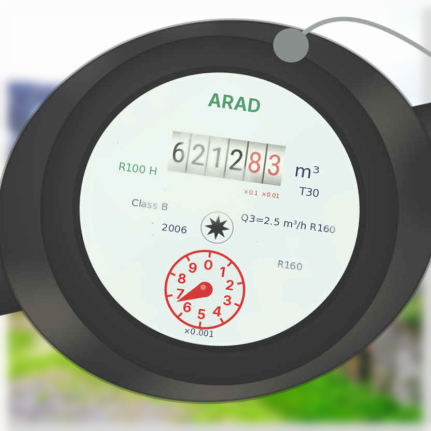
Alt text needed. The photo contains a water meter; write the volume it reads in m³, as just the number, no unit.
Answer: 6212.836
